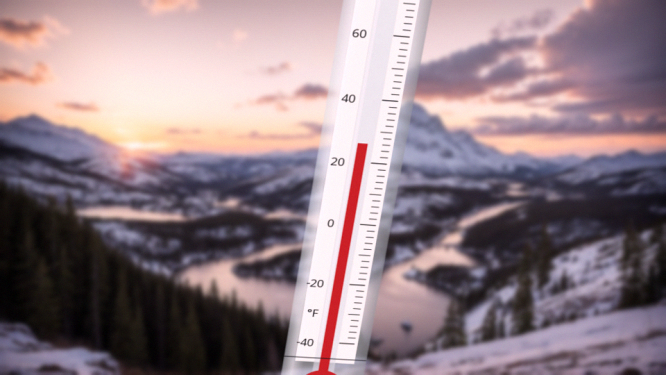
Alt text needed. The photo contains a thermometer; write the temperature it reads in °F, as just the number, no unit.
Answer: 26
